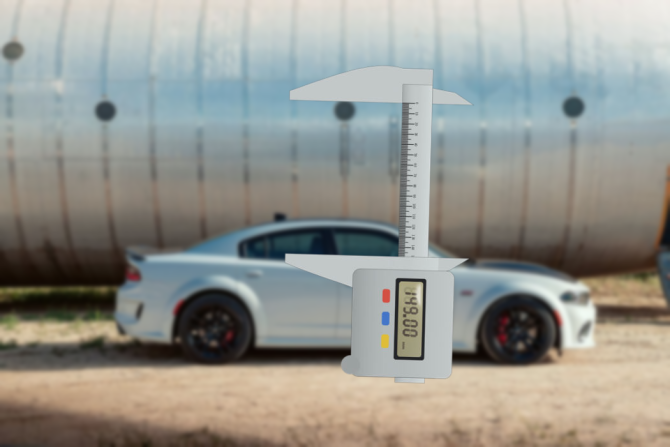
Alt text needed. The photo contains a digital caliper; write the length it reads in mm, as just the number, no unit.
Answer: 149.00
